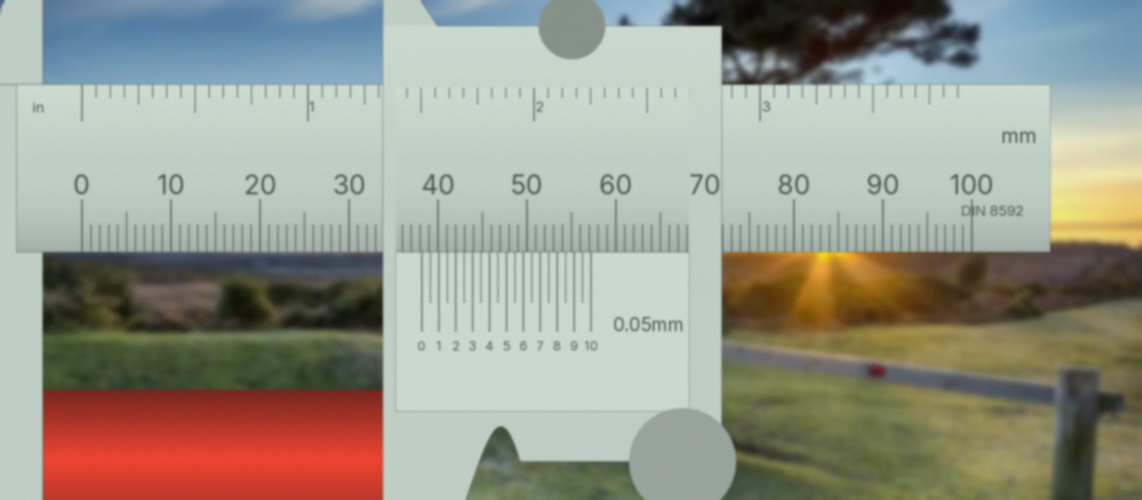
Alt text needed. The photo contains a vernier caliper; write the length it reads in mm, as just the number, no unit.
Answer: 38.2
